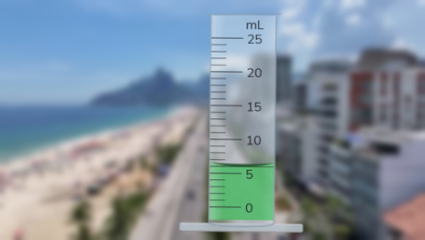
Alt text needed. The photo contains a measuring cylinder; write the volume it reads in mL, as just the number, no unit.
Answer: 6
